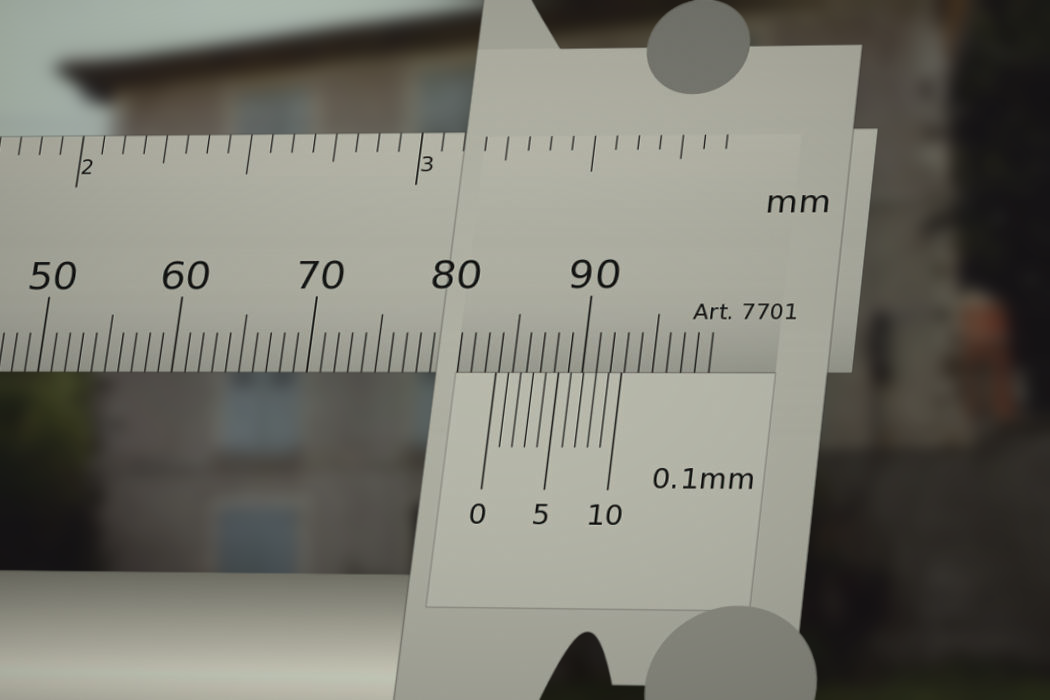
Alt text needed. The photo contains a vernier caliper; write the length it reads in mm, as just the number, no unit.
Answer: 83.8
